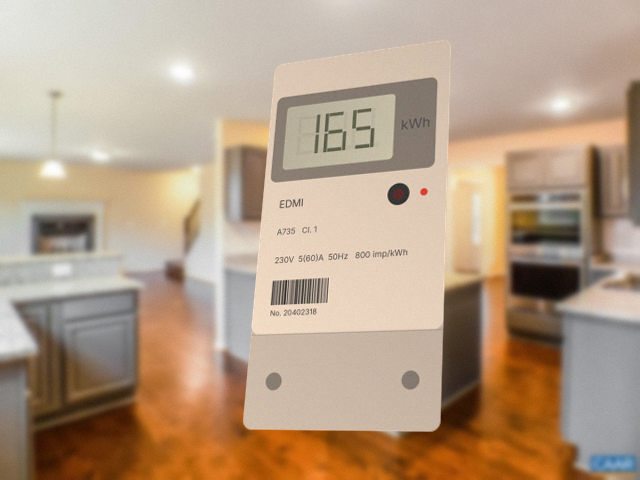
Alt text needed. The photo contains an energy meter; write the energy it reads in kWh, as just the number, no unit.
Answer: 165
